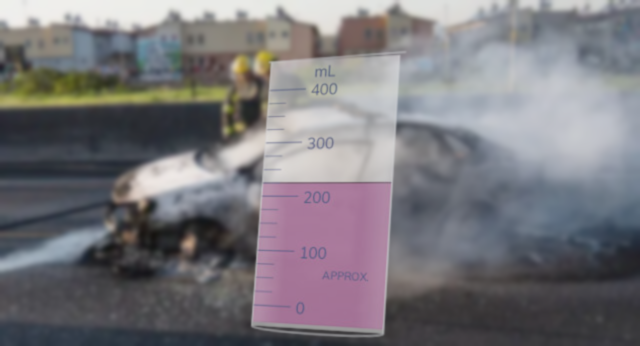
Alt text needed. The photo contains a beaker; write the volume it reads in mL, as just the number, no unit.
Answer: 225
